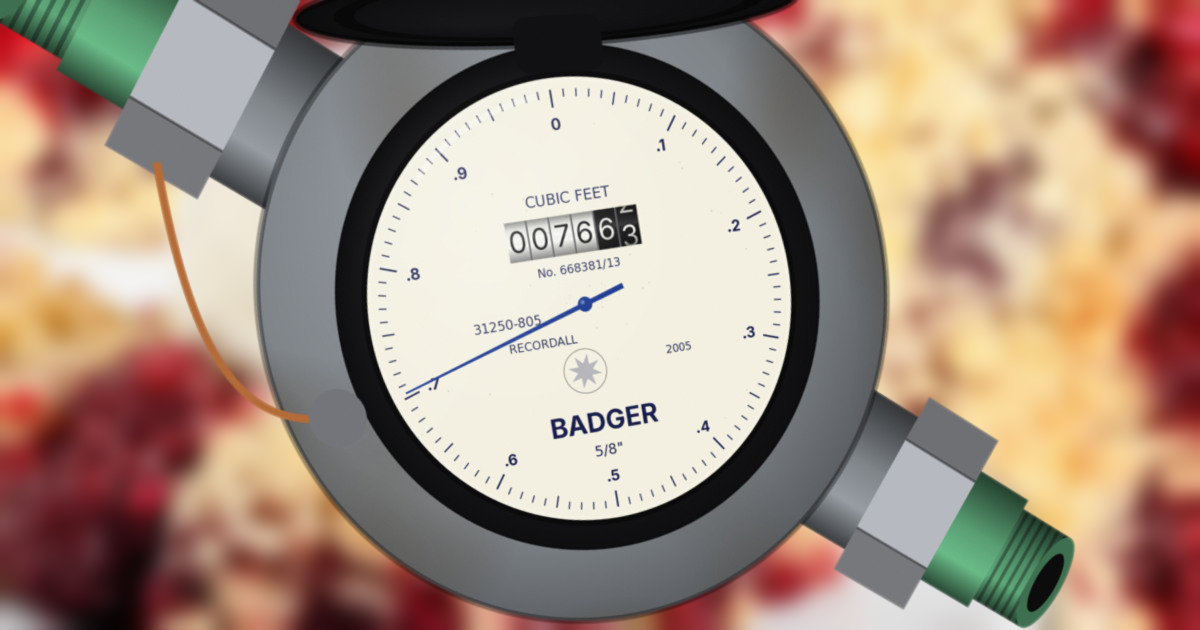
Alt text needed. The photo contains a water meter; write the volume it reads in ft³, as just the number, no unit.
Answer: 7662.70
